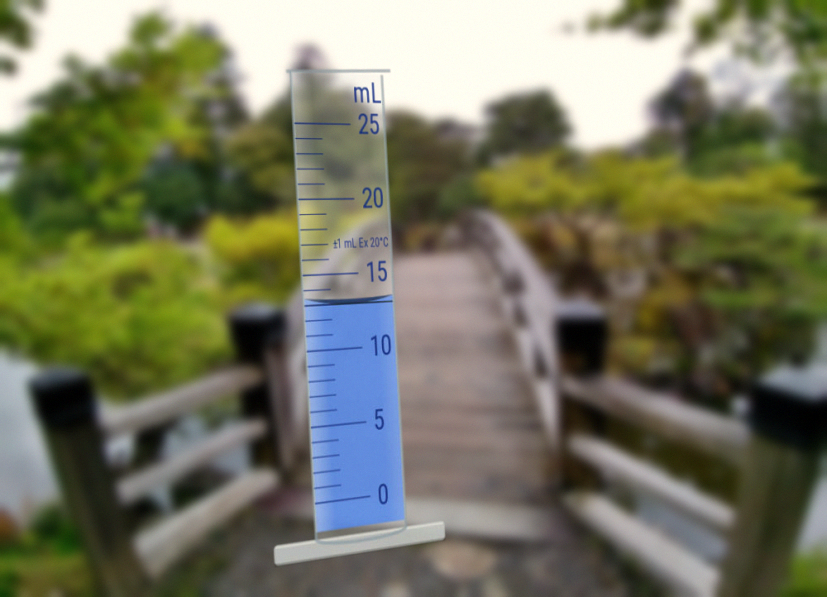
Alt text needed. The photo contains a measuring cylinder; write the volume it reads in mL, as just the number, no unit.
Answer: 13
